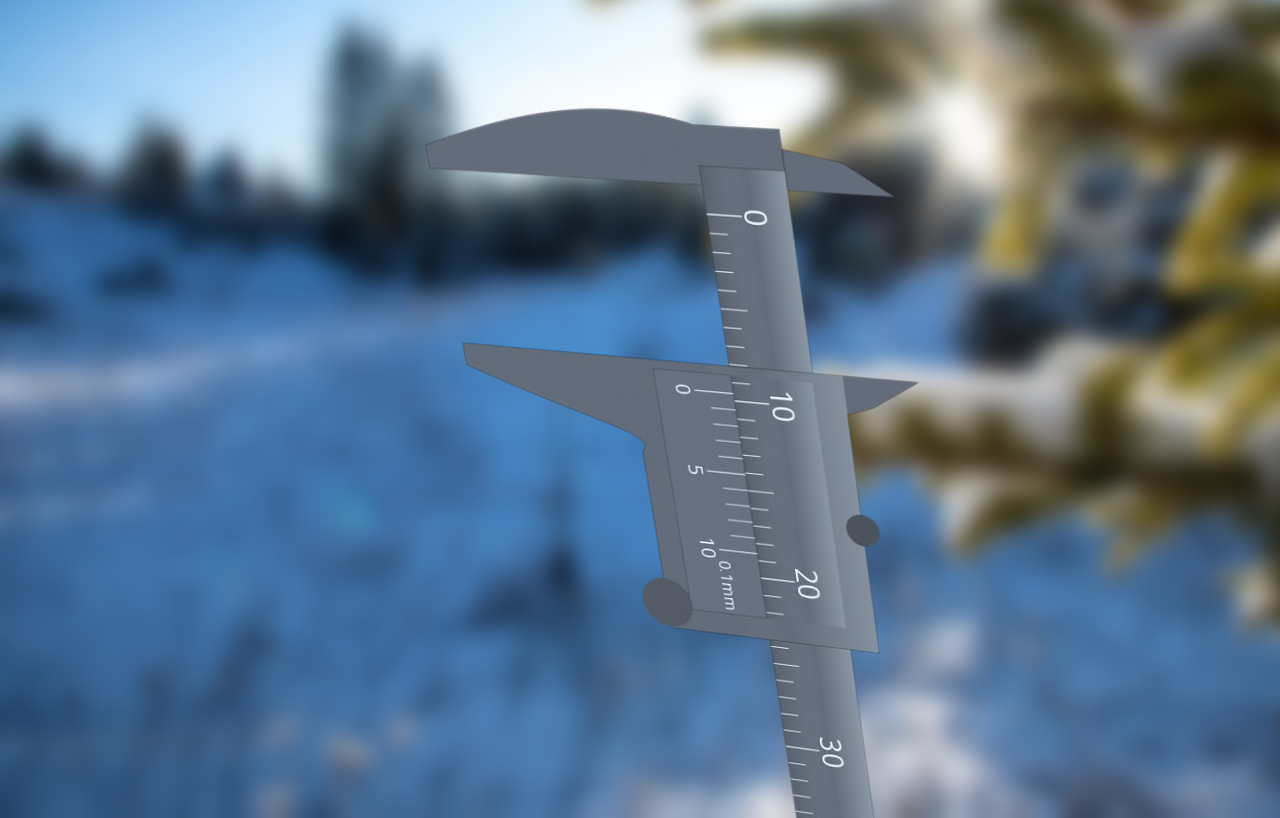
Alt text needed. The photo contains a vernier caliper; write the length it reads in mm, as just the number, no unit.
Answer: 9.6
